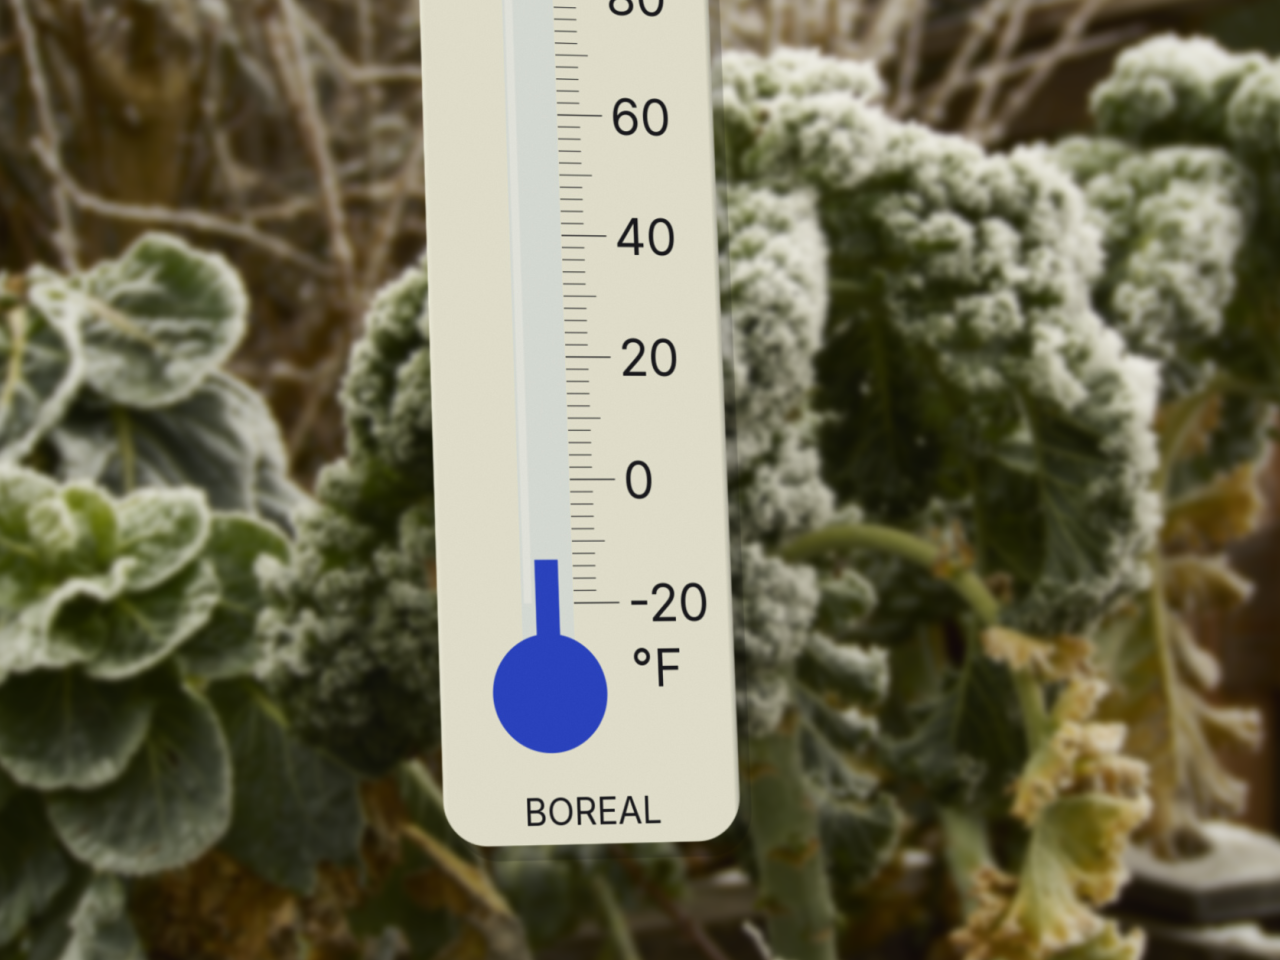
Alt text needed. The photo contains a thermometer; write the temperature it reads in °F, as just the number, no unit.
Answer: -13
